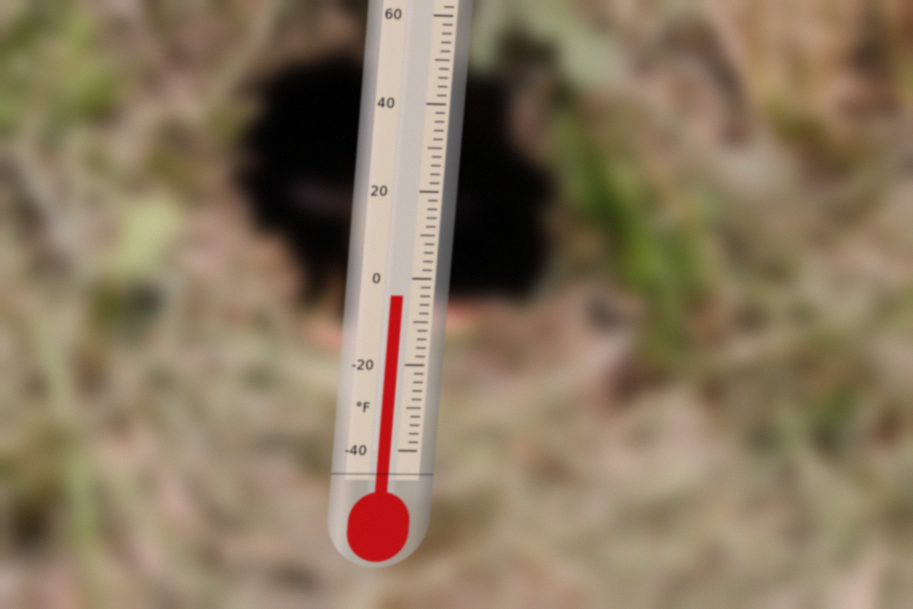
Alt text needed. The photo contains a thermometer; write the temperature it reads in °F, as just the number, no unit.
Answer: -4
